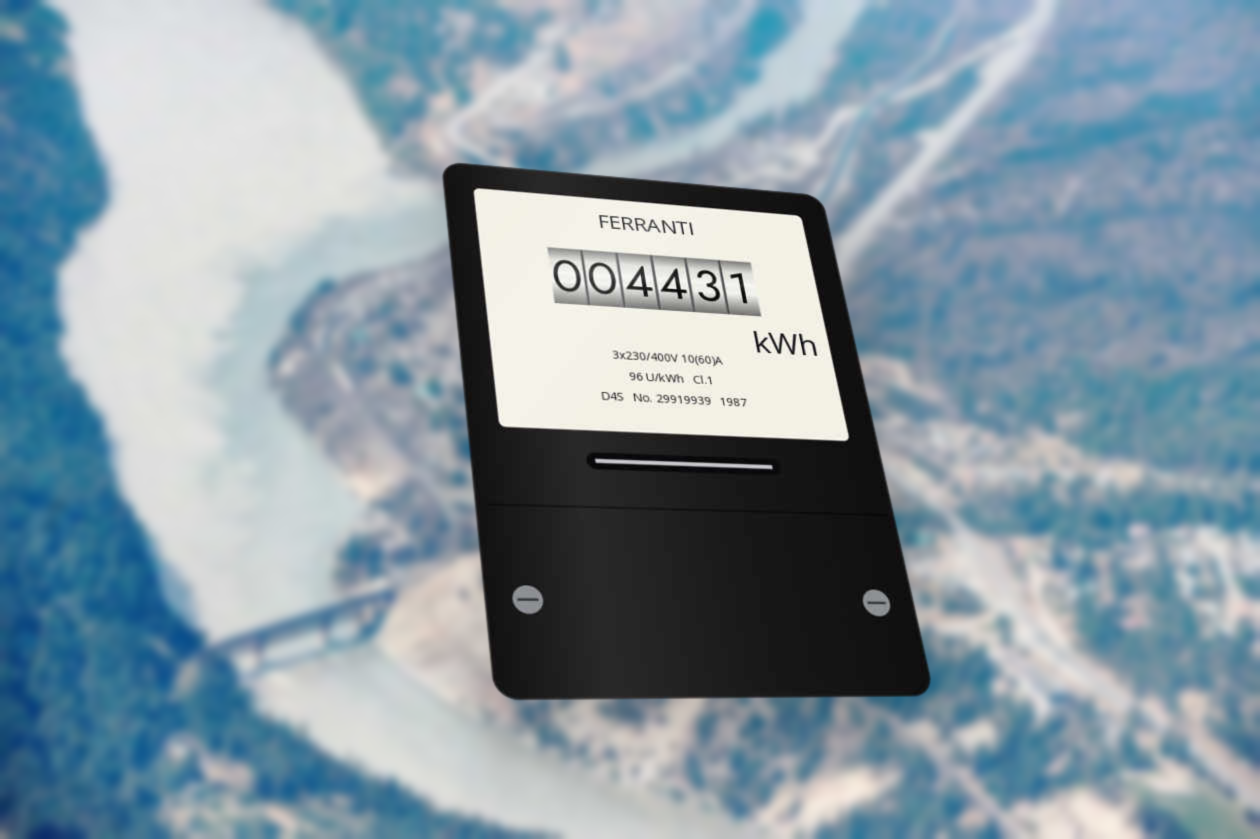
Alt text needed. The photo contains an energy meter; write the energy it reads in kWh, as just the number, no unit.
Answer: 4431
